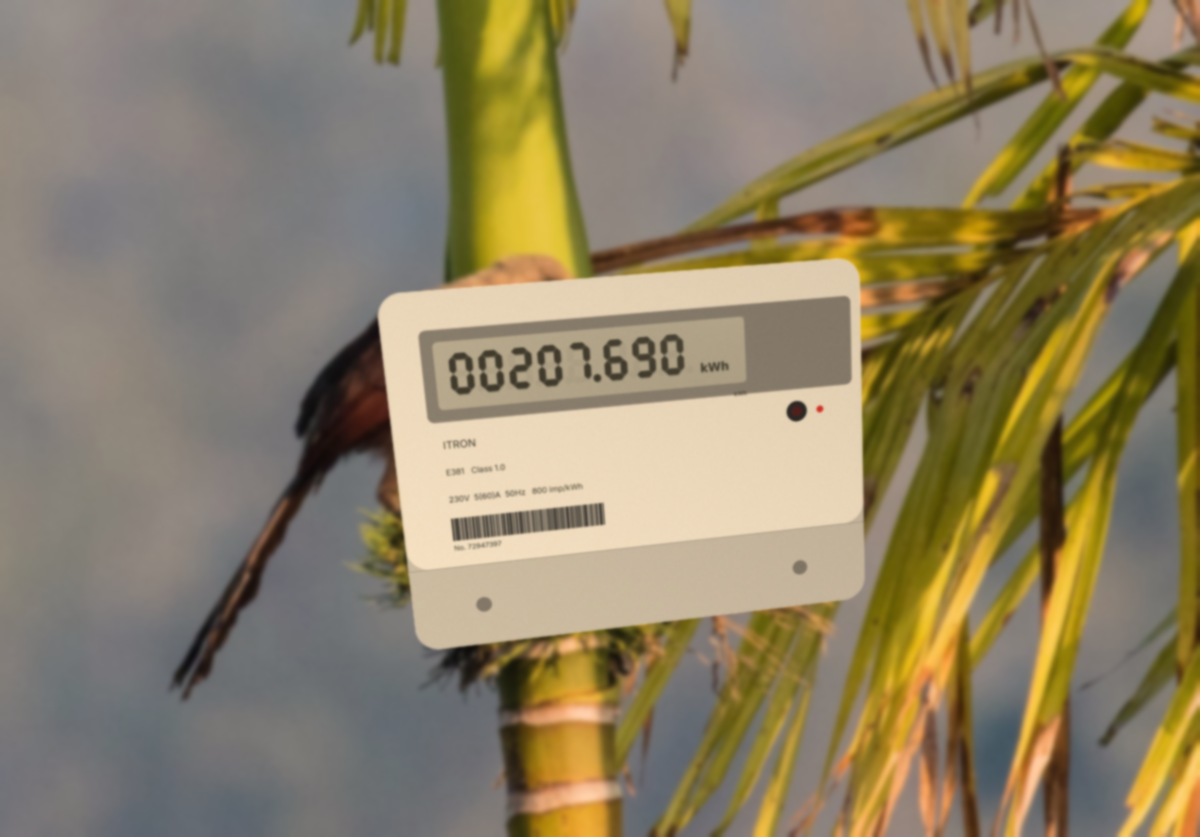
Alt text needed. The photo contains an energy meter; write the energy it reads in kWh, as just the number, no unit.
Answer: 207.690
